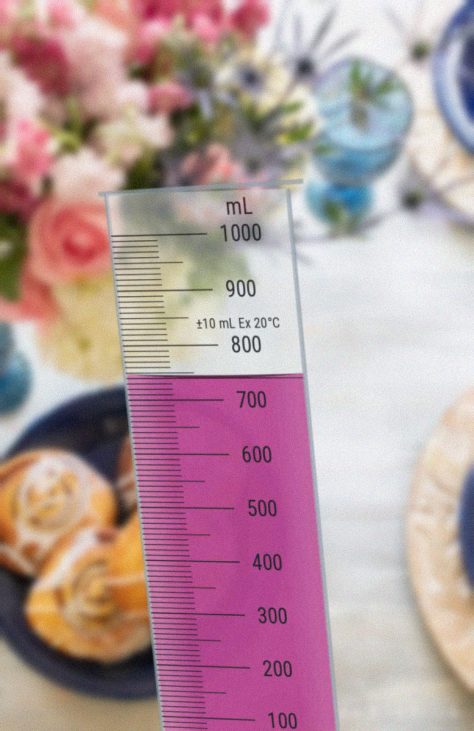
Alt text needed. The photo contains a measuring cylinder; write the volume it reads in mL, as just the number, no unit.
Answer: 740
